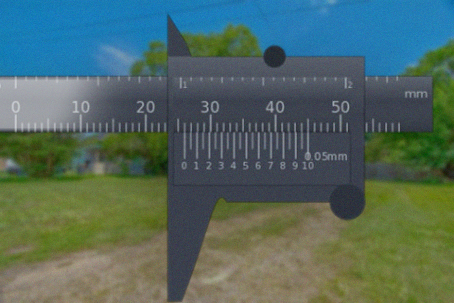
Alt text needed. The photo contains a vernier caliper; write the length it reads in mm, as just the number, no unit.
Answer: 26.0
